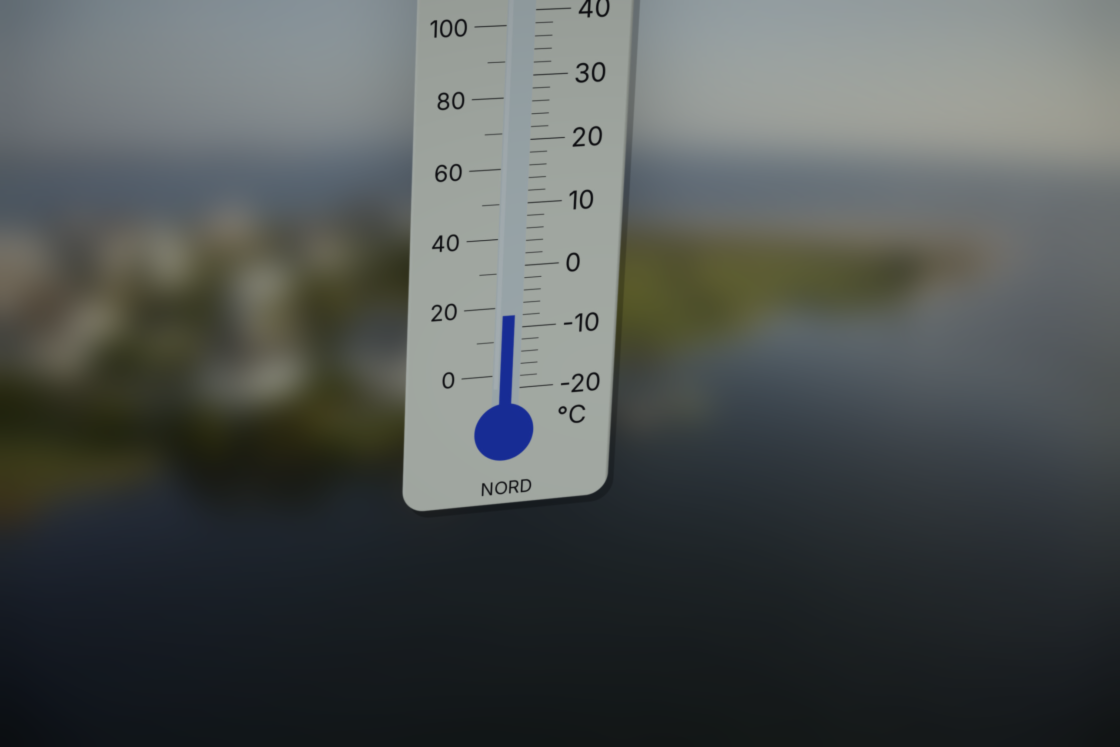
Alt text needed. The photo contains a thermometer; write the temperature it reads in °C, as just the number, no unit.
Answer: -8
